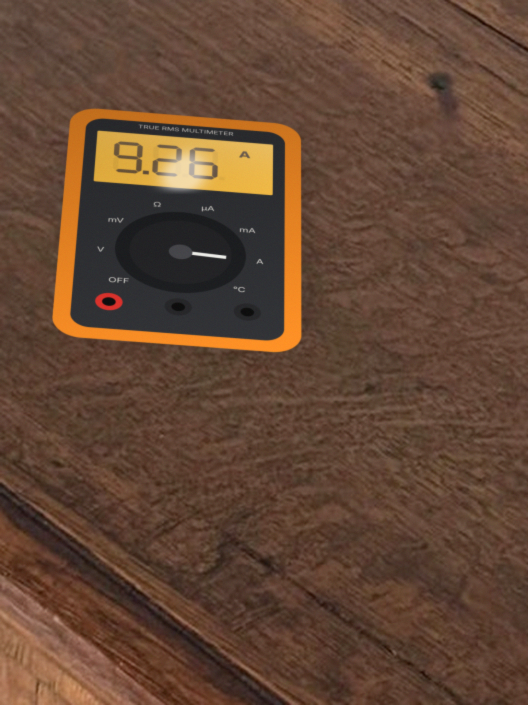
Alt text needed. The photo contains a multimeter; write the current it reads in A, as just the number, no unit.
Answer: 9.26
